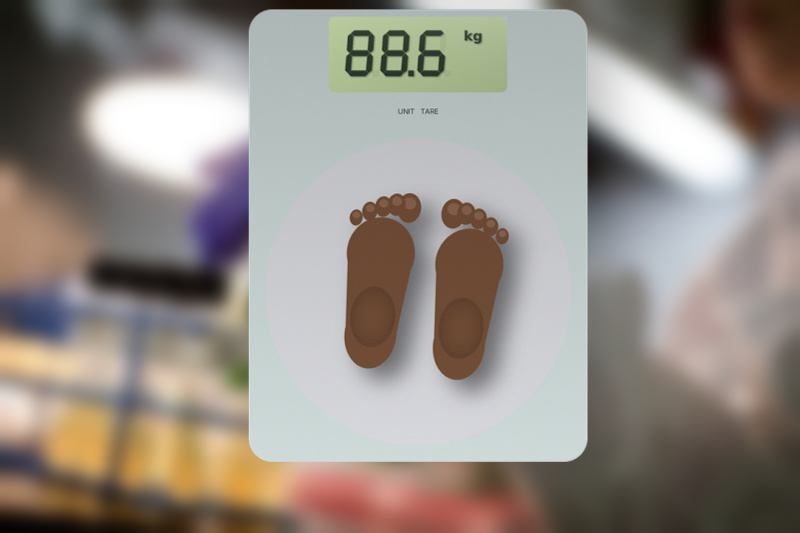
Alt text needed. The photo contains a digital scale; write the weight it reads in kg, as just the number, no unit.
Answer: 88.6
